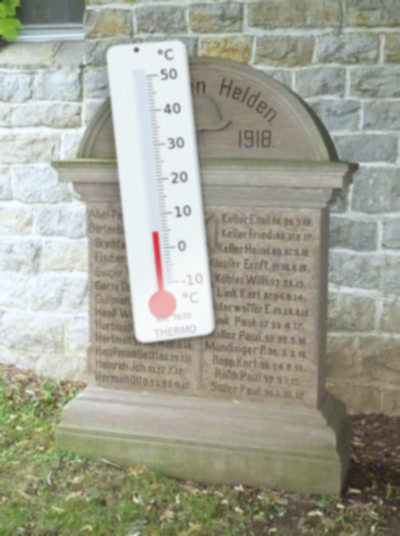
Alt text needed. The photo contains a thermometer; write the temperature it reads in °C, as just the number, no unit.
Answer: 5
